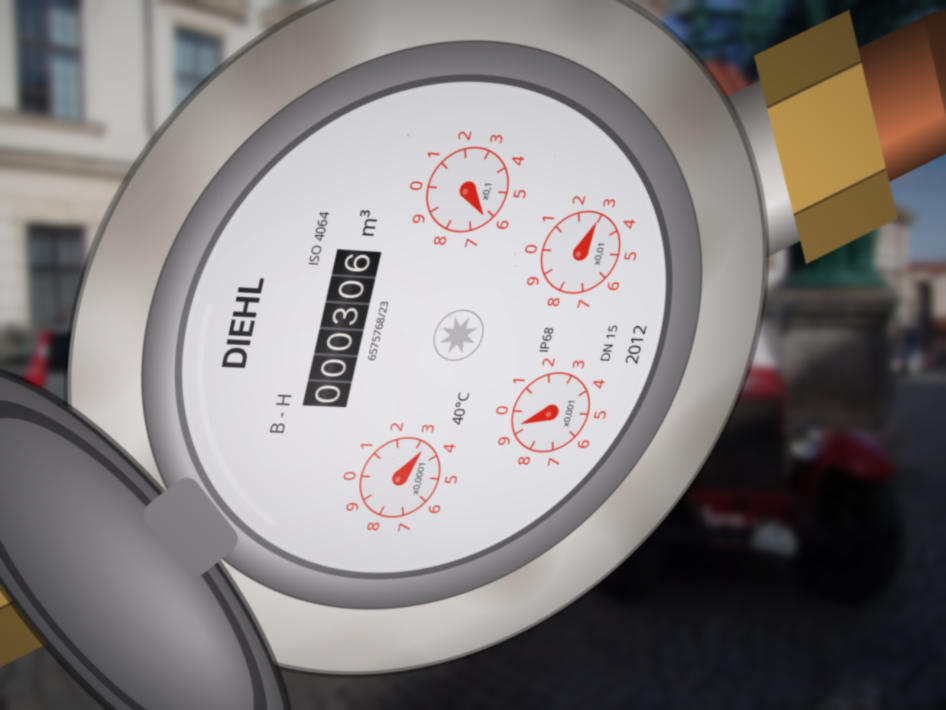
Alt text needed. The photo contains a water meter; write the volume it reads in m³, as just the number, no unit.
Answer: 306.6293
